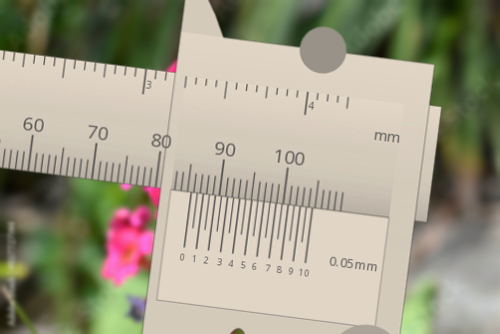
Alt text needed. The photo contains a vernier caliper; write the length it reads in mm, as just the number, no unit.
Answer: 85.6
